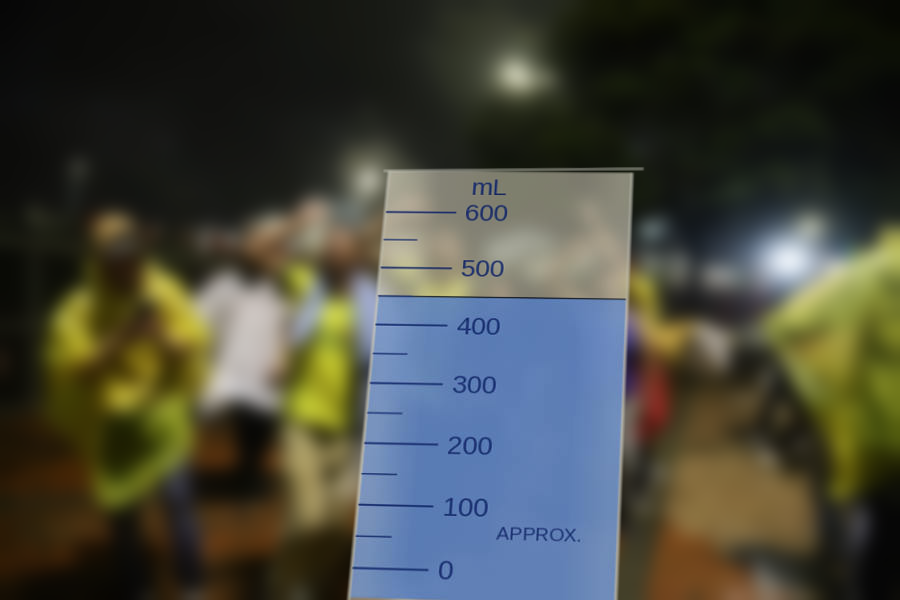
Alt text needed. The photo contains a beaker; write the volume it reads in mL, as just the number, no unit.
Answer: 450
